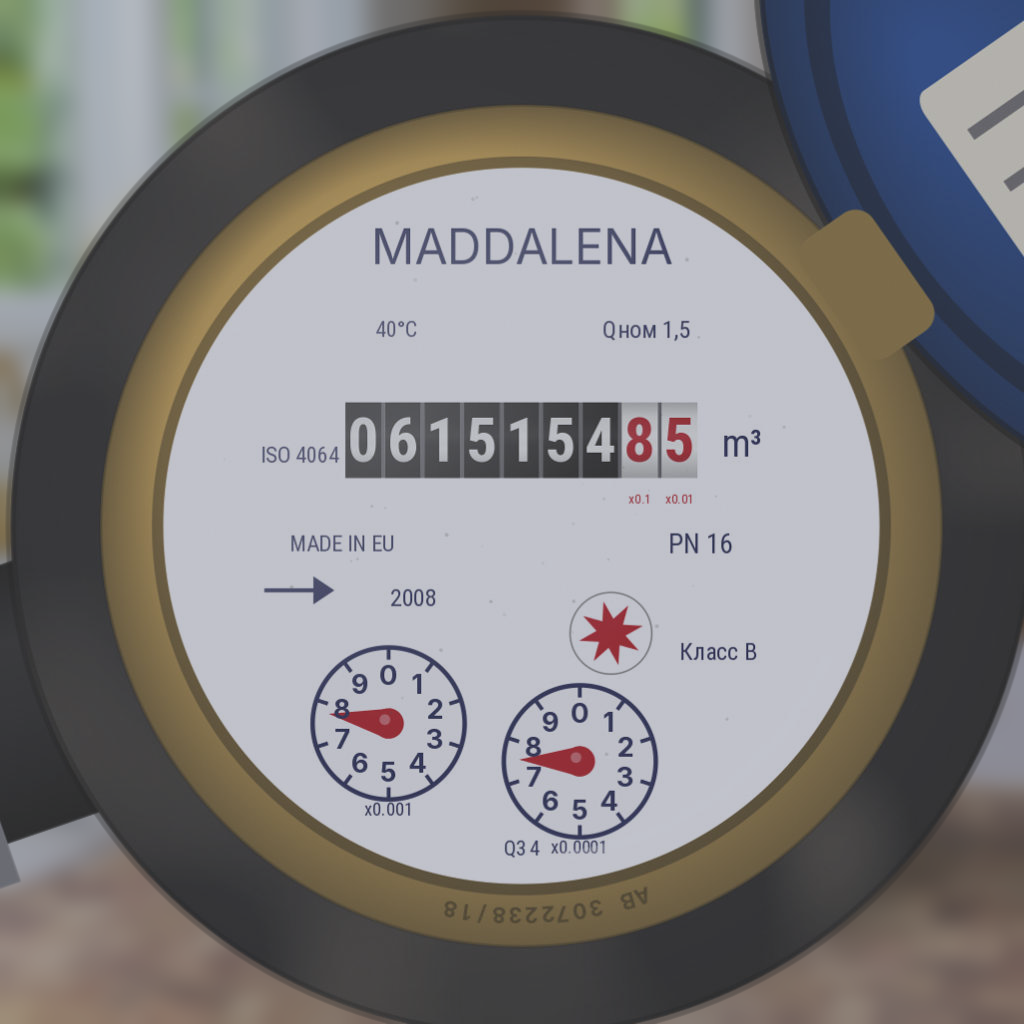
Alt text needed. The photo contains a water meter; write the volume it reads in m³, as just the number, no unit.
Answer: 615154.8577
